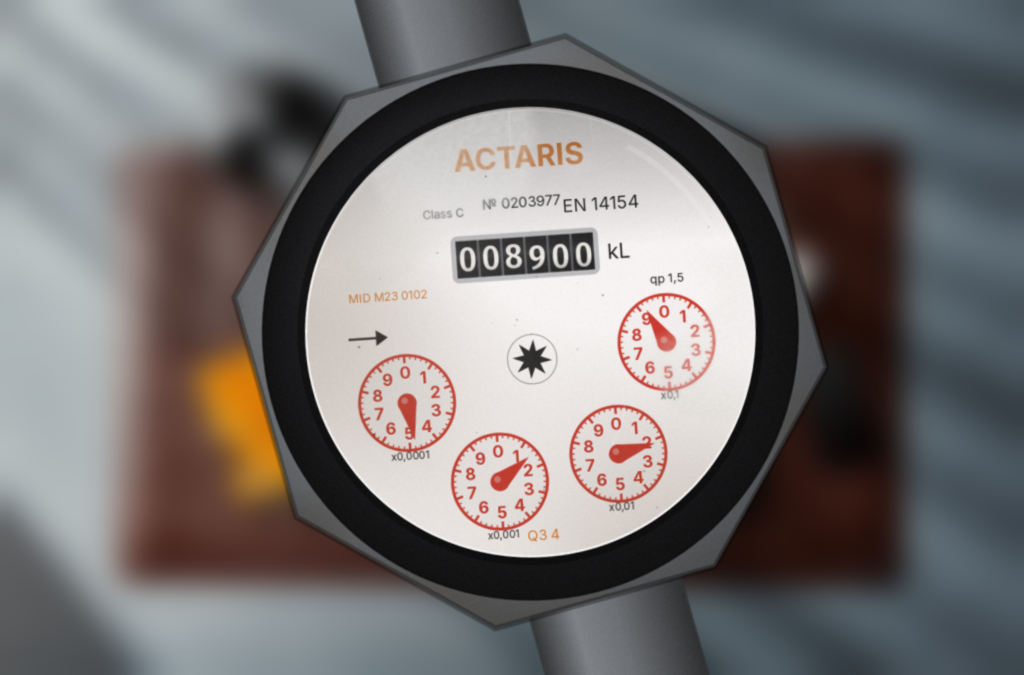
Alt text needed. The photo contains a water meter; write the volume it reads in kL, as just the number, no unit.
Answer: 8899.9214
